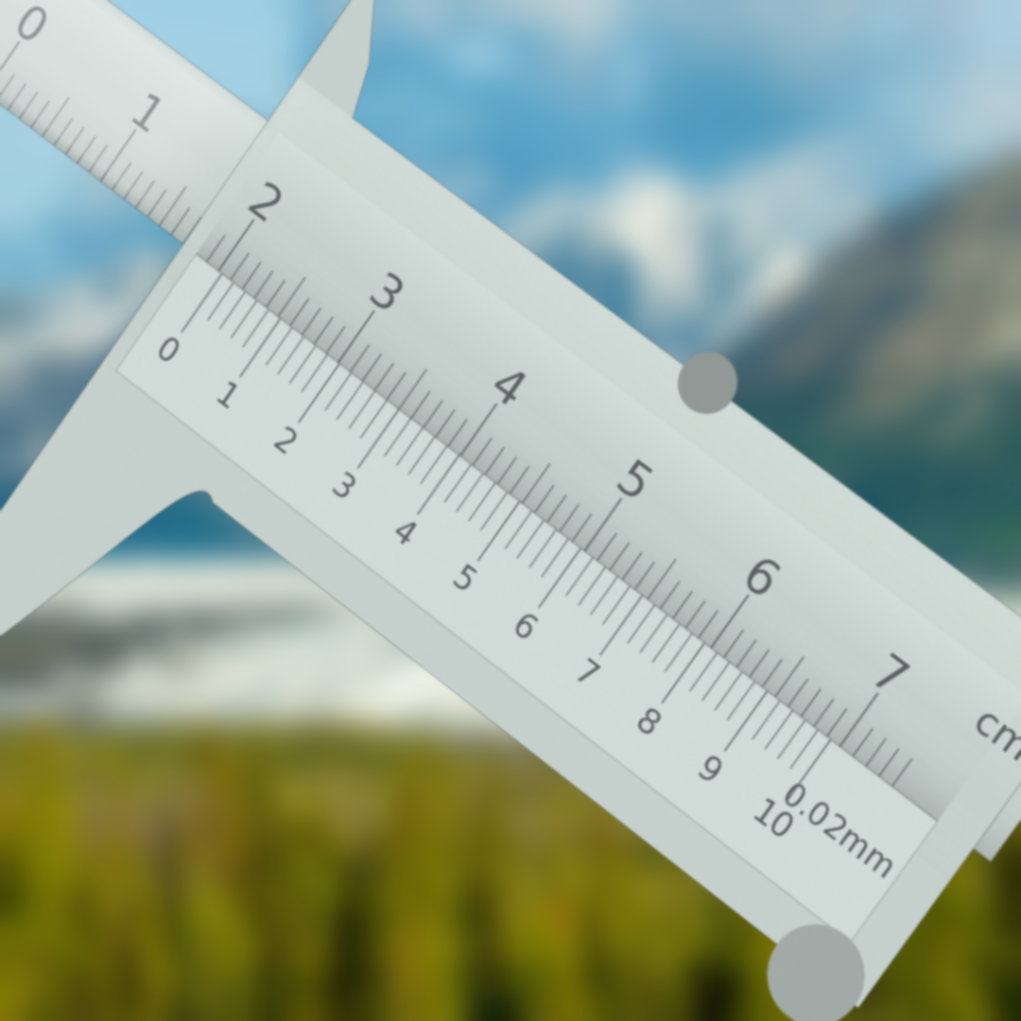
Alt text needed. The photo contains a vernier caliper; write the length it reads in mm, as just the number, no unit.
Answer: 20.3
